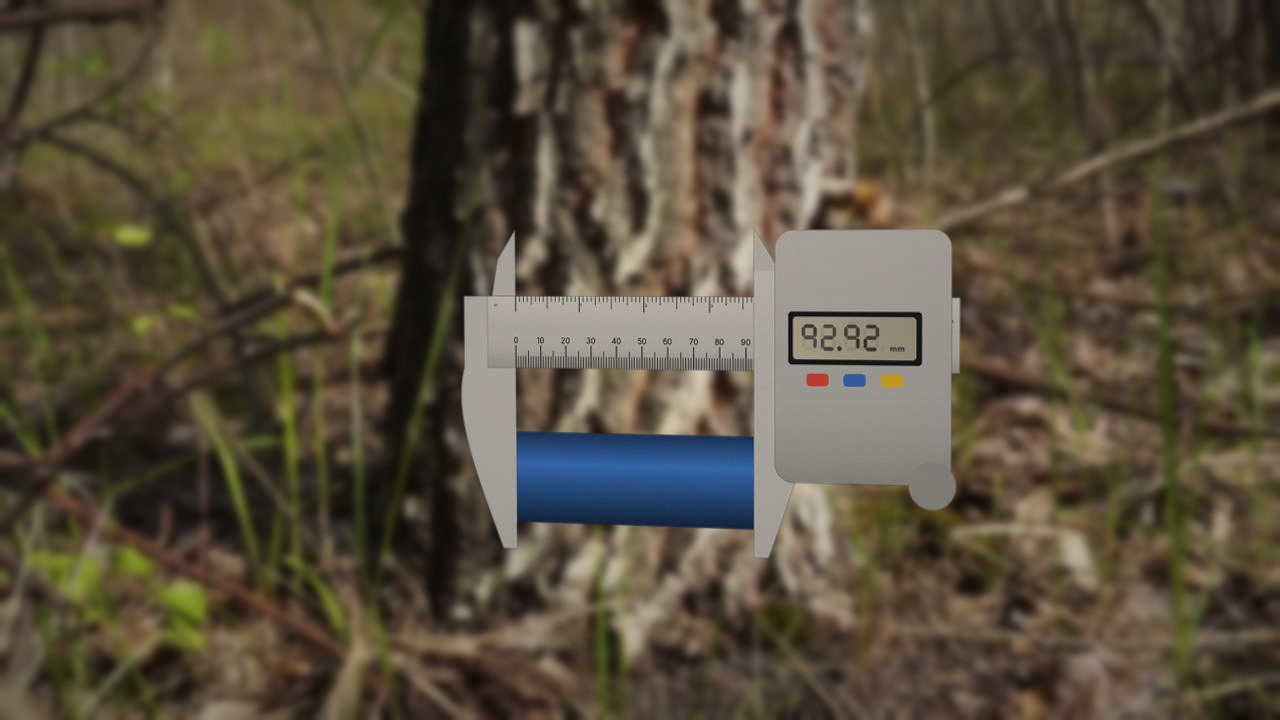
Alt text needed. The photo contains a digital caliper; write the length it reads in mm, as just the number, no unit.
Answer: 92.92
